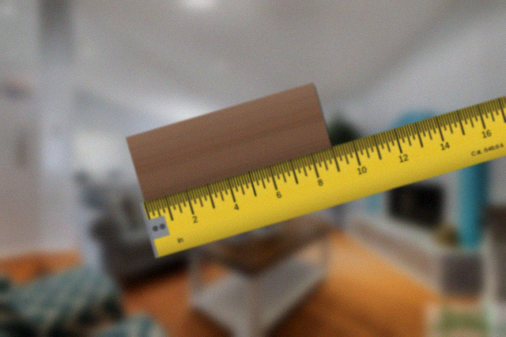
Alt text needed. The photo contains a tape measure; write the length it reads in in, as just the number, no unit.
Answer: 9
